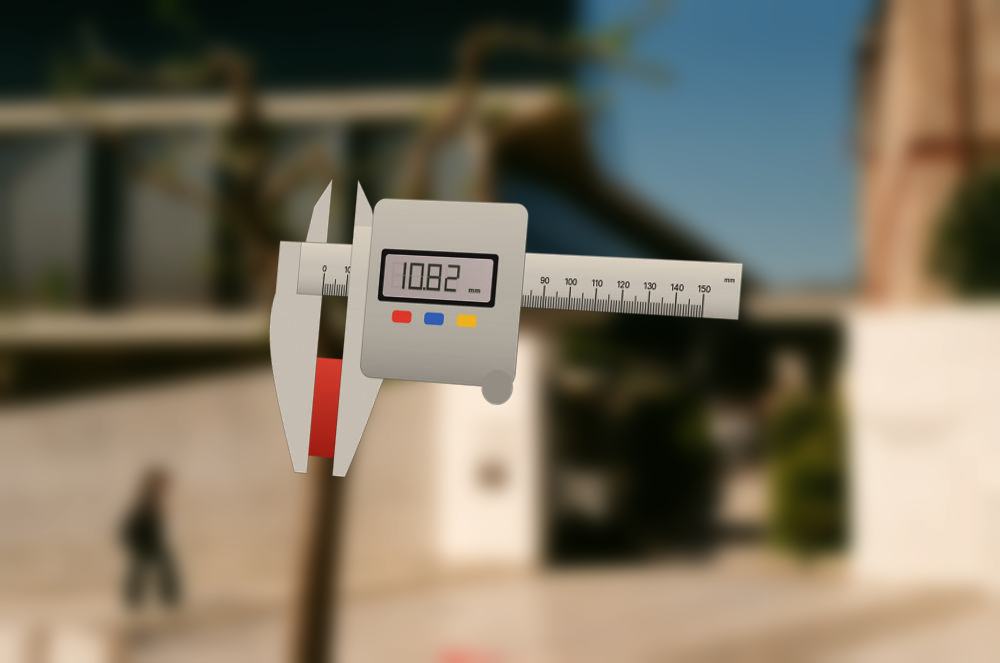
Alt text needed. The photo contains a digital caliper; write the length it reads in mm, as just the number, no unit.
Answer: 10.82
